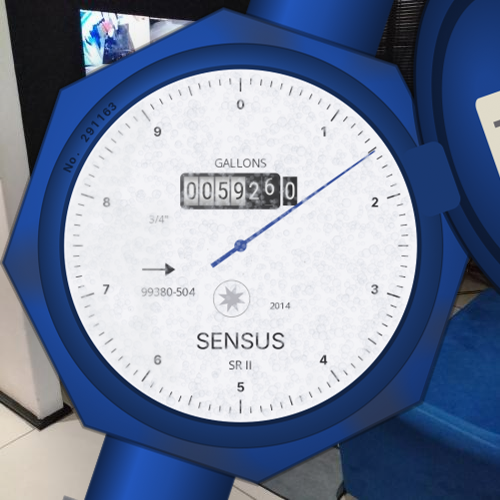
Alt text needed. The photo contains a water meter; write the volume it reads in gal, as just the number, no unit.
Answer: 59261.5
